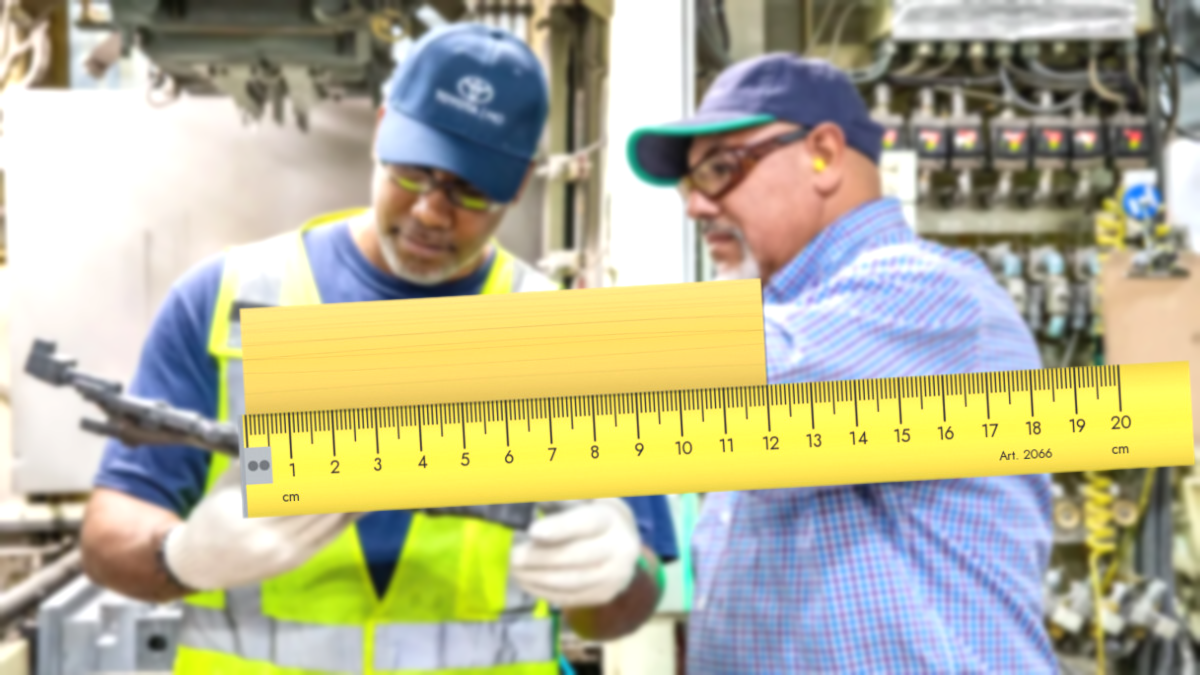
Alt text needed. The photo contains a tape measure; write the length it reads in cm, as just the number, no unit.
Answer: 12
